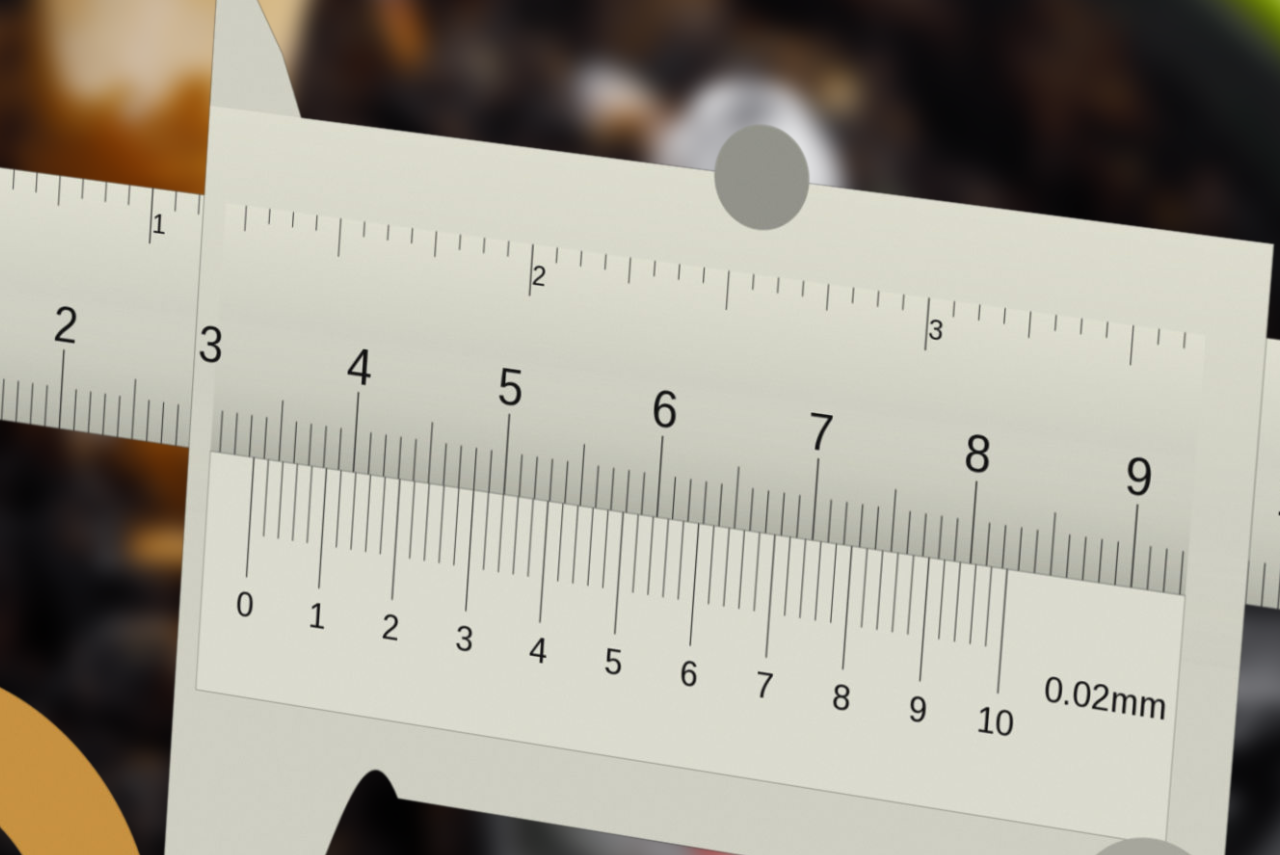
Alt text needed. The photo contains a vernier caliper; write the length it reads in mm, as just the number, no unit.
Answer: 33.3
